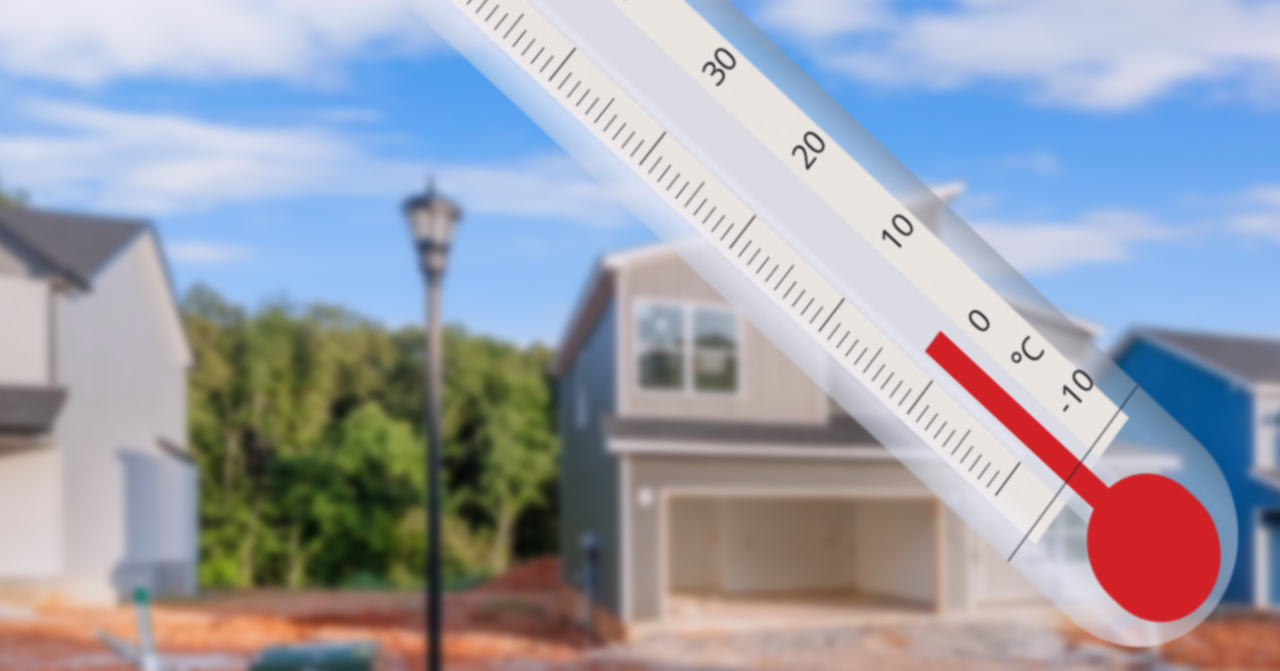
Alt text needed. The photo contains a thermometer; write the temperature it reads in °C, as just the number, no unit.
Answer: 2
